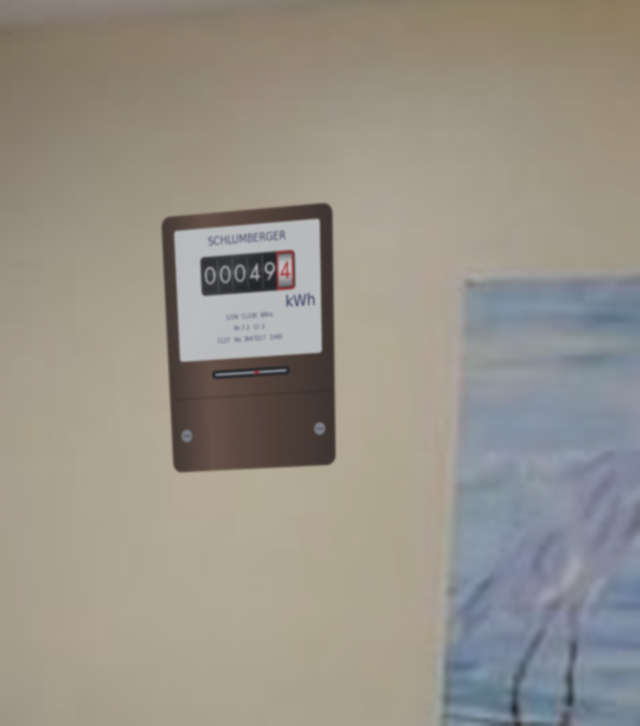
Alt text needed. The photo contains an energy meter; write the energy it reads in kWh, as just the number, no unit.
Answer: 49.4
